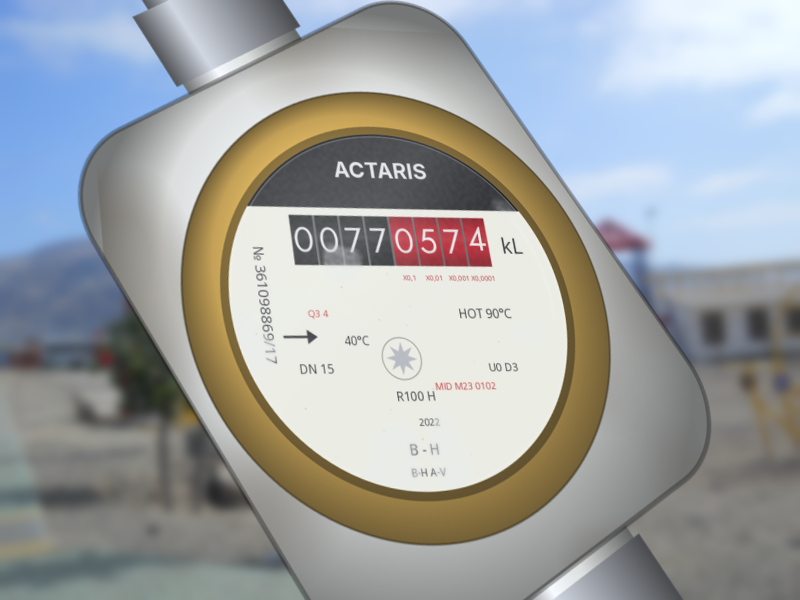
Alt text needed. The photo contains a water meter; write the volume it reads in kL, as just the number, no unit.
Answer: 77.0574
